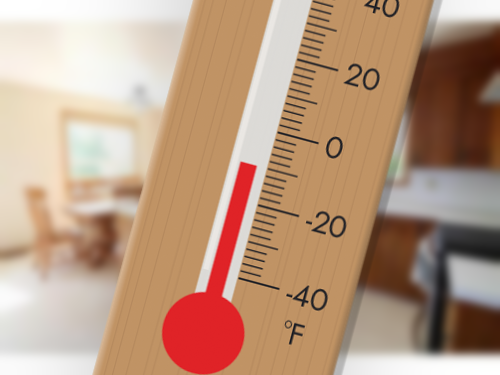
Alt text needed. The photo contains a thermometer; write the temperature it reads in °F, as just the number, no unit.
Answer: -10
